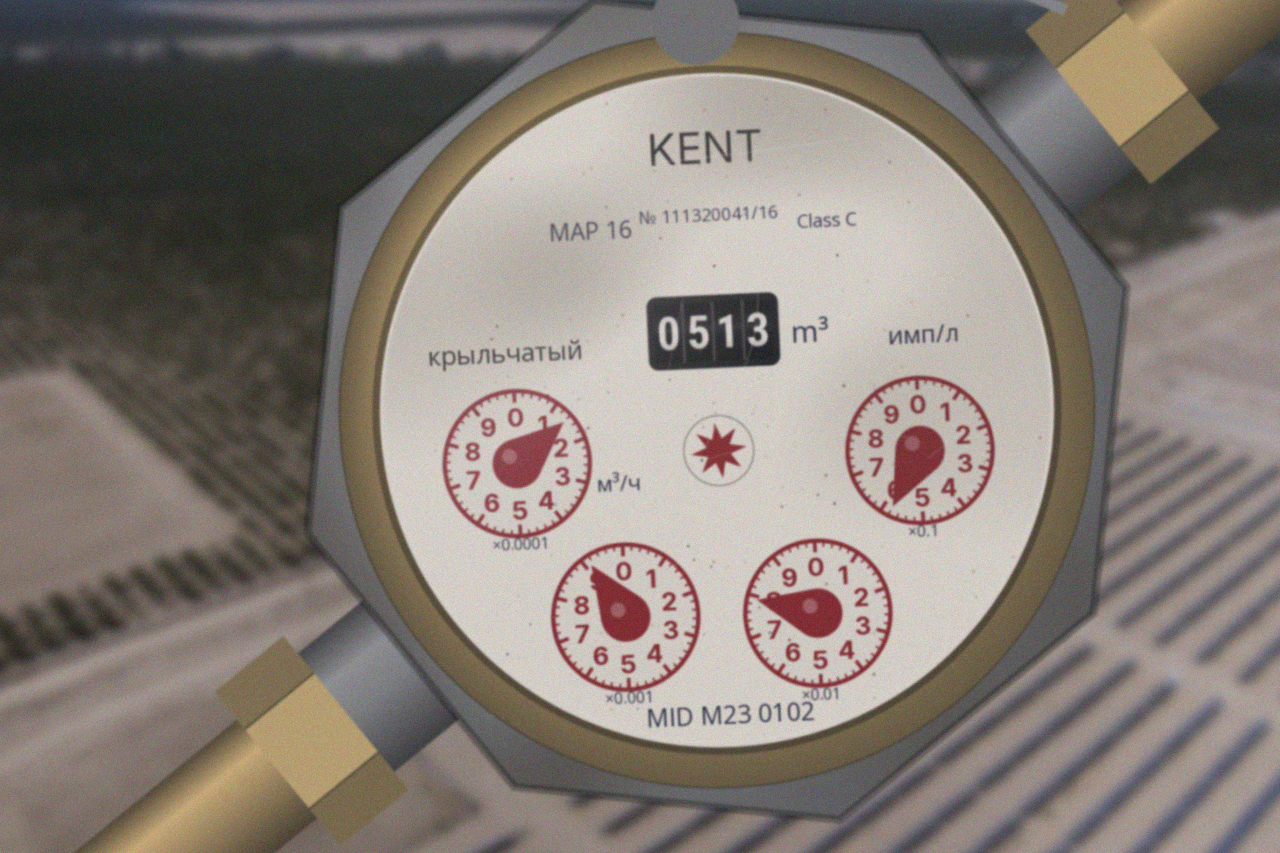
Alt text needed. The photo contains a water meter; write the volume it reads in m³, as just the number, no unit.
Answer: 513.5791
